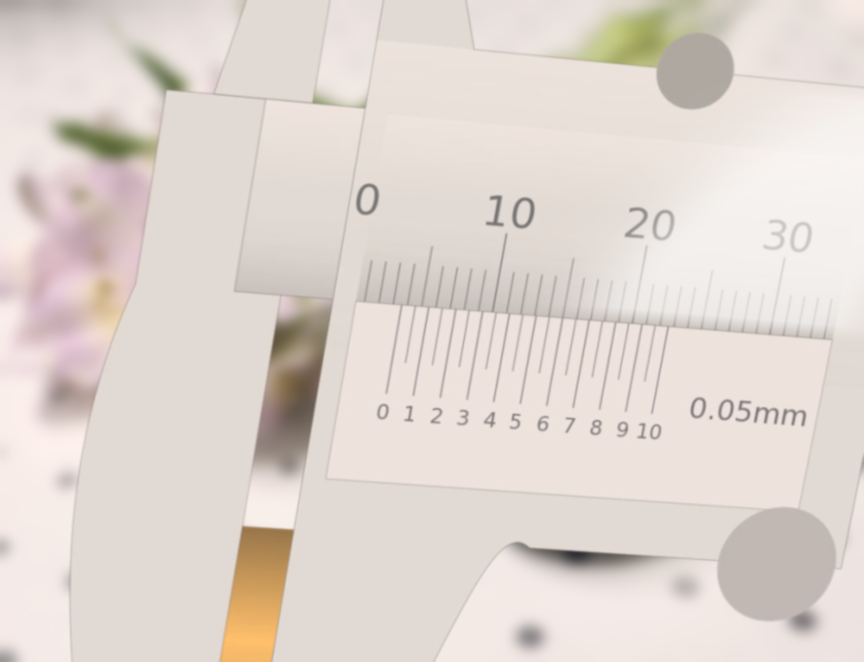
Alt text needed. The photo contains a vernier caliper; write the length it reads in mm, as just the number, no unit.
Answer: 3.6
